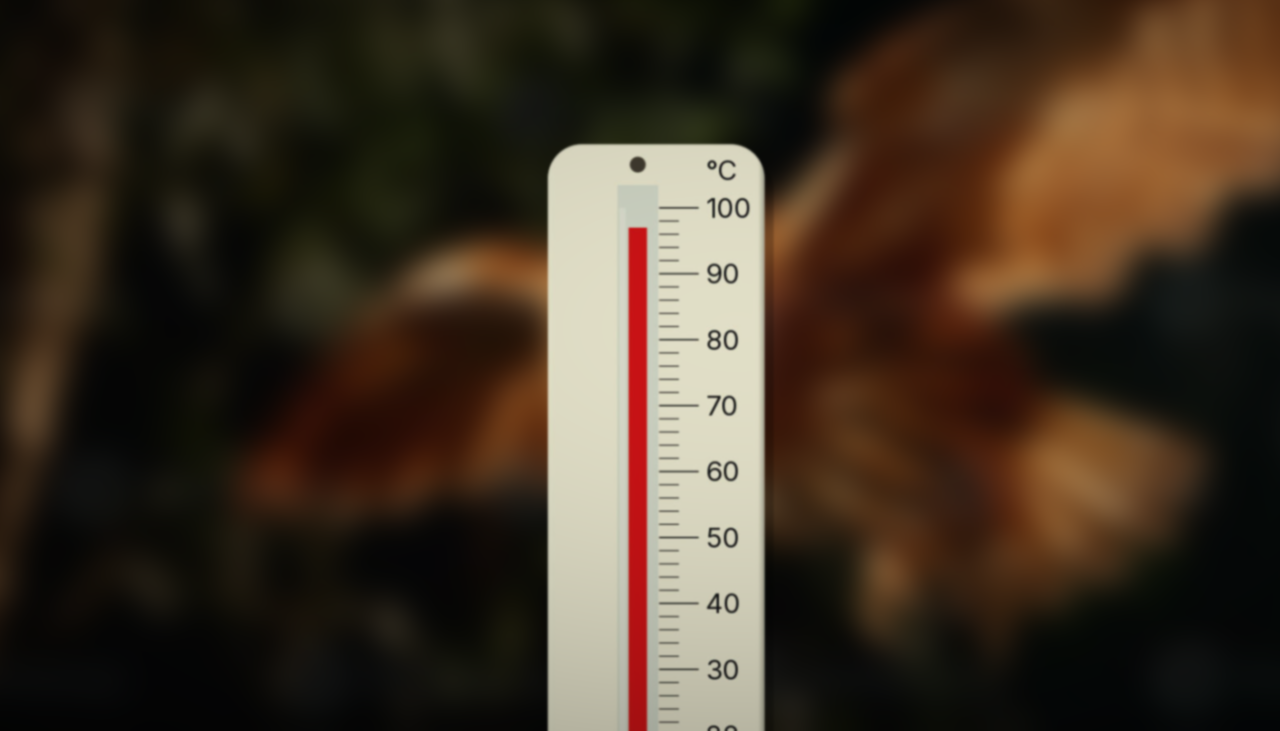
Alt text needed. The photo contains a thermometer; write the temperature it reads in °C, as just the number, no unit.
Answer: 97
